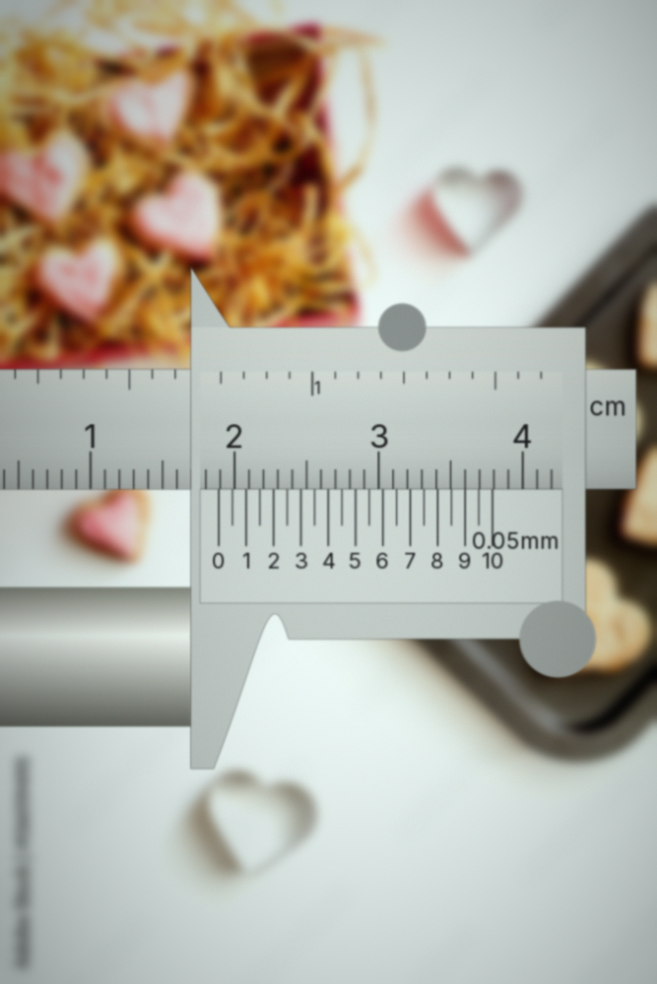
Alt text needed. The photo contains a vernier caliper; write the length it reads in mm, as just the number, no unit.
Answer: 18.9
